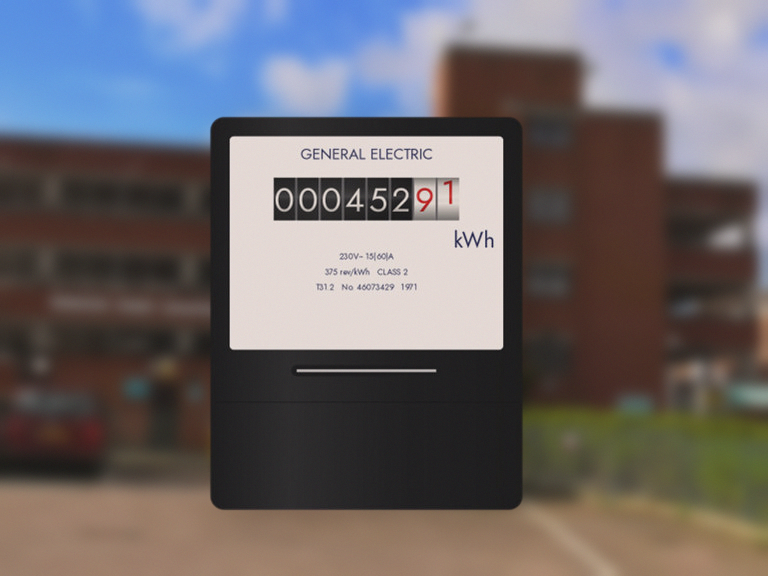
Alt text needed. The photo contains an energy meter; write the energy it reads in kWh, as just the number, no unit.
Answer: 452.91
